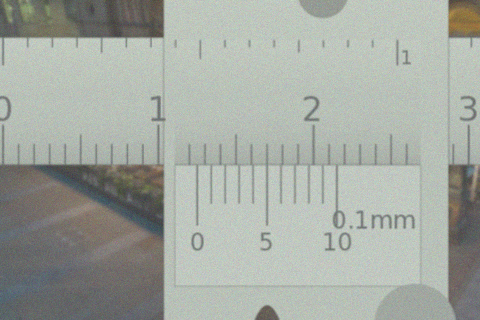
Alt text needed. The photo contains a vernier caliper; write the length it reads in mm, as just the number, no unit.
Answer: 12.5
